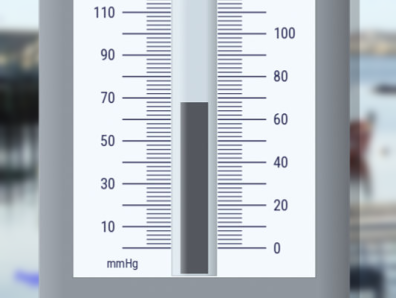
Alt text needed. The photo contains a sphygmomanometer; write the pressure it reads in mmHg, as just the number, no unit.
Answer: 68
